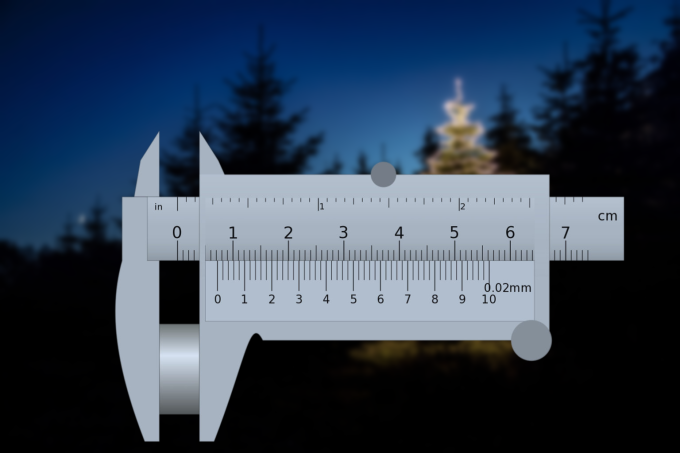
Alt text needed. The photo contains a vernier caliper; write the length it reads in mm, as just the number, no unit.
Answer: 7.2
